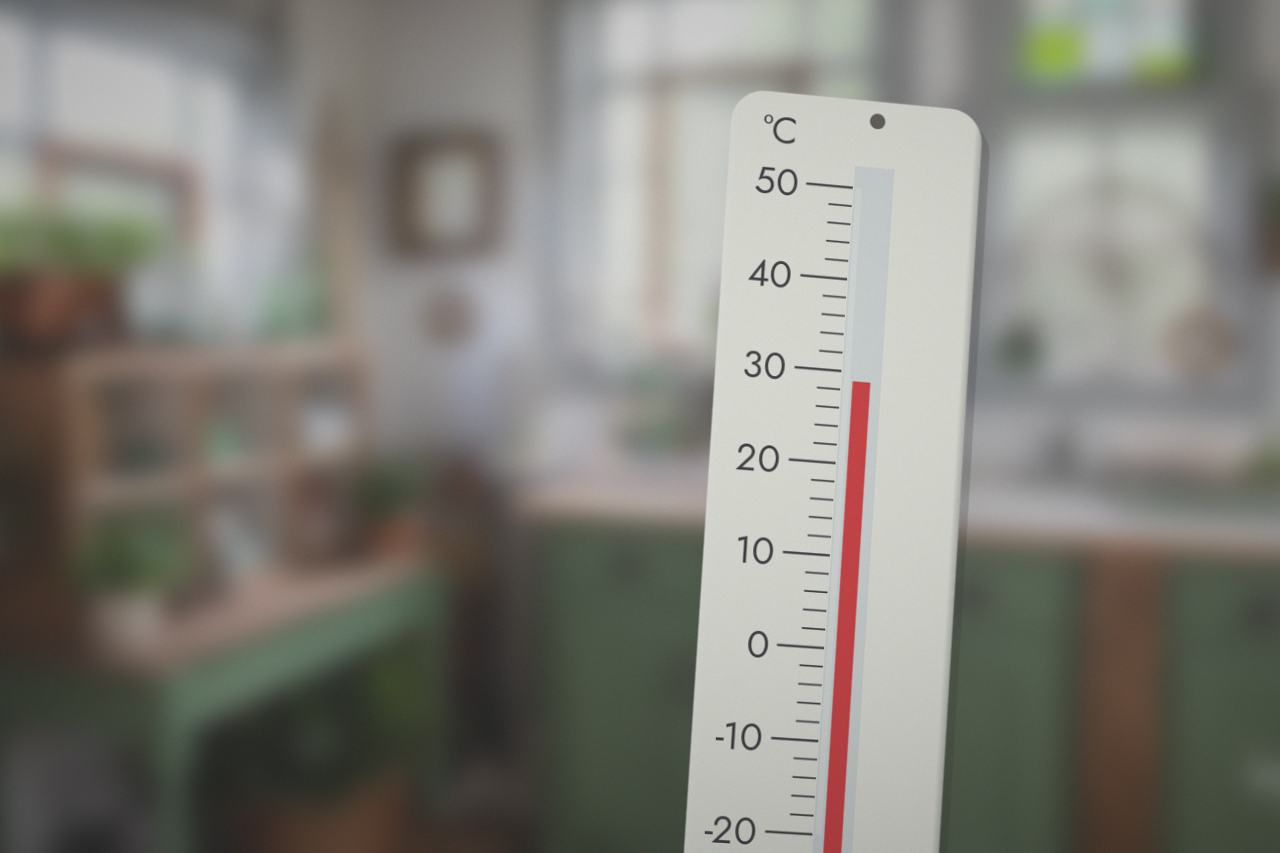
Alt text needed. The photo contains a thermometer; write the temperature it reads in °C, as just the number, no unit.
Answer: 29
